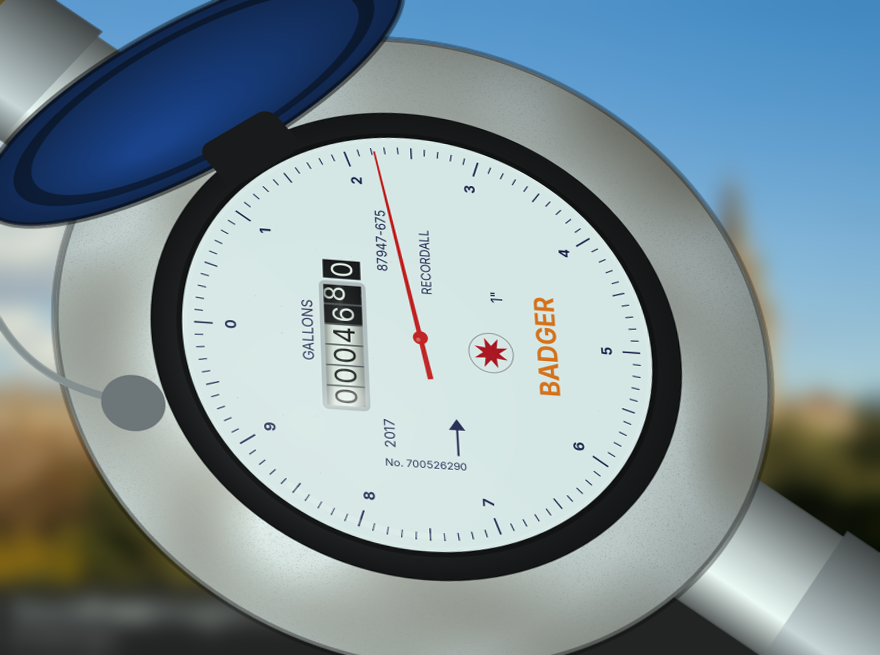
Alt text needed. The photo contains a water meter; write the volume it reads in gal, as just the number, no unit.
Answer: 4682.2
